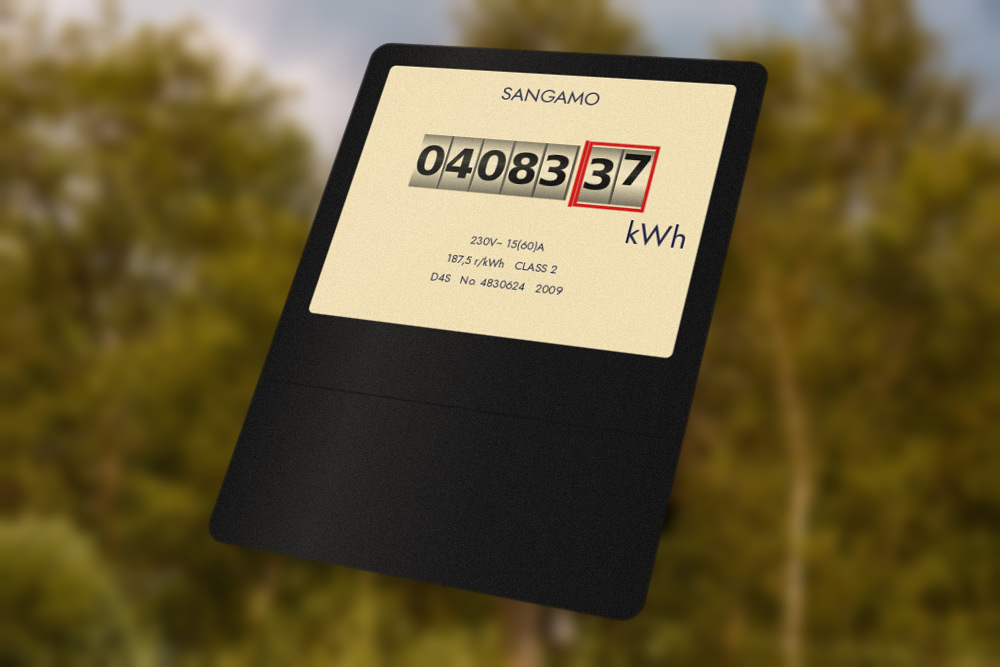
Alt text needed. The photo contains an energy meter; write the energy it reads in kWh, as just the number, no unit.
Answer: 4083.37
